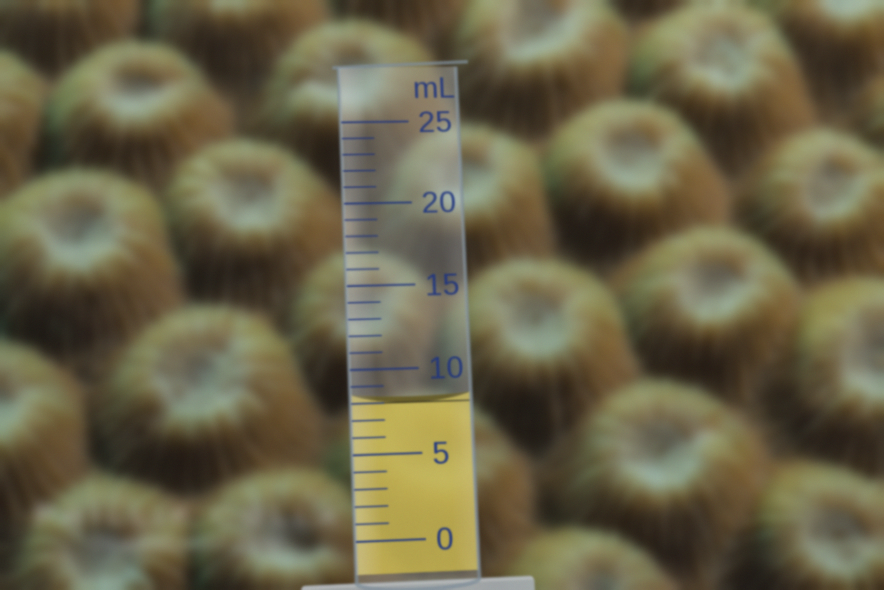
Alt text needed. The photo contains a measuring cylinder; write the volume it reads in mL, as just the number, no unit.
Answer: 8
